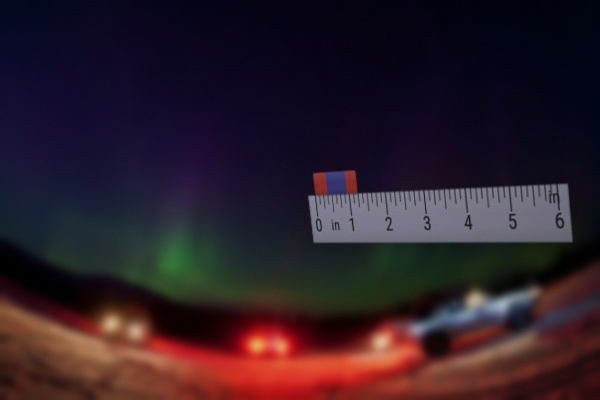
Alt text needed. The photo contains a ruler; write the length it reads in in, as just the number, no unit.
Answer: 1.25
